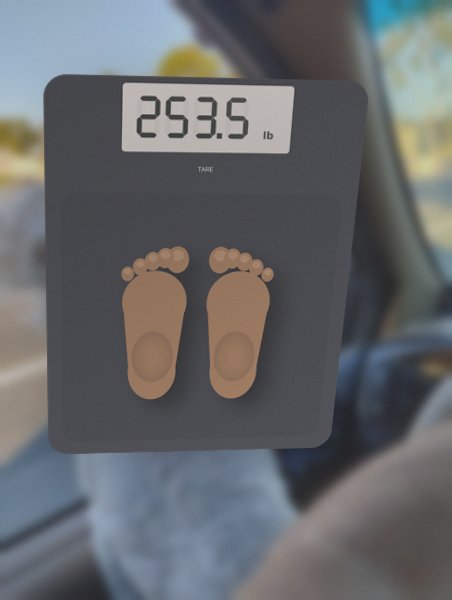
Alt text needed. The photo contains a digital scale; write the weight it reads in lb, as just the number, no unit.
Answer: 253.5
